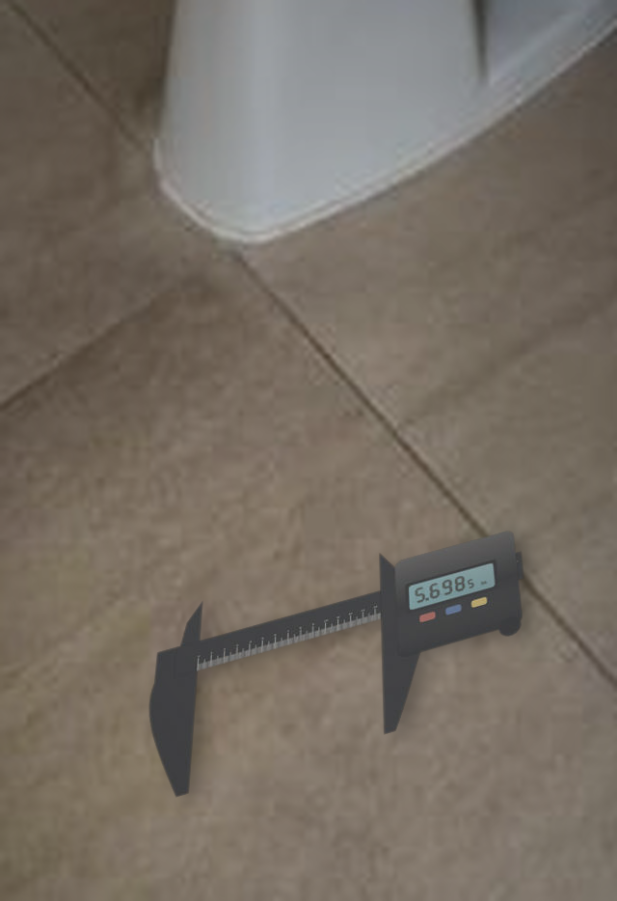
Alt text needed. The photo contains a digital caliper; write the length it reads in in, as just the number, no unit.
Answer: 5.6985
